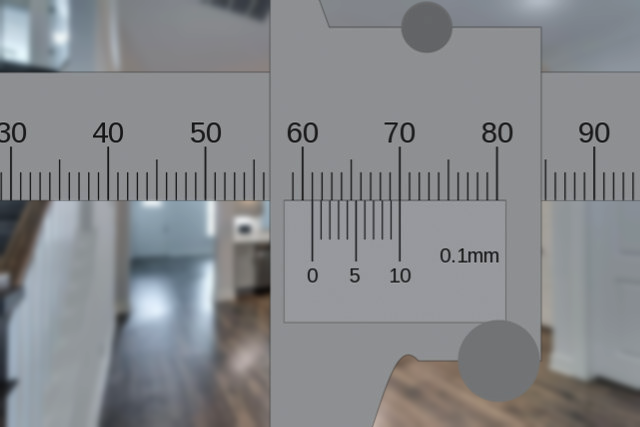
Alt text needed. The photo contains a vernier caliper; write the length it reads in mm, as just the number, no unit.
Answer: 61.0
